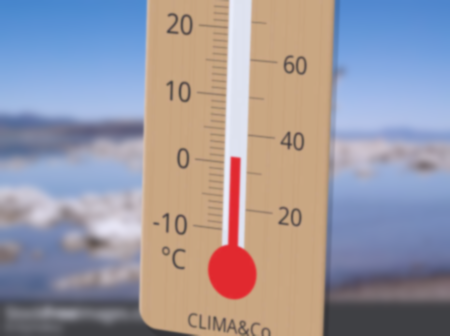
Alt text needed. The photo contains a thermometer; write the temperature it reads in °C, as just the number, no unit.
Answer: 1
